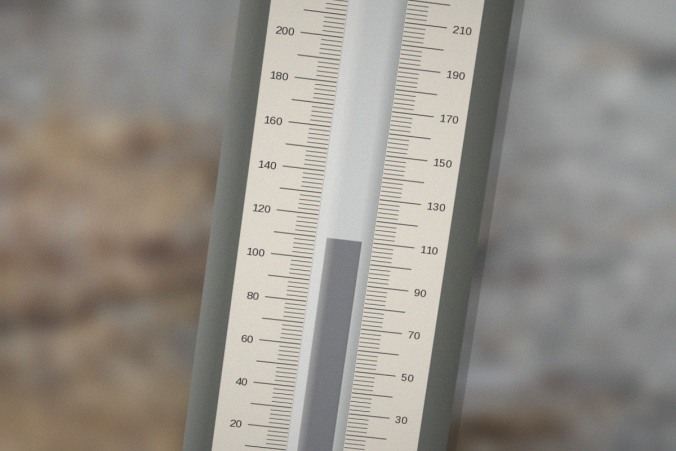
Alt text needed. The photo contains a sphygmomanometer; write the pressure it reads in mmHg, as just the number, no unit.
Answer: 110
